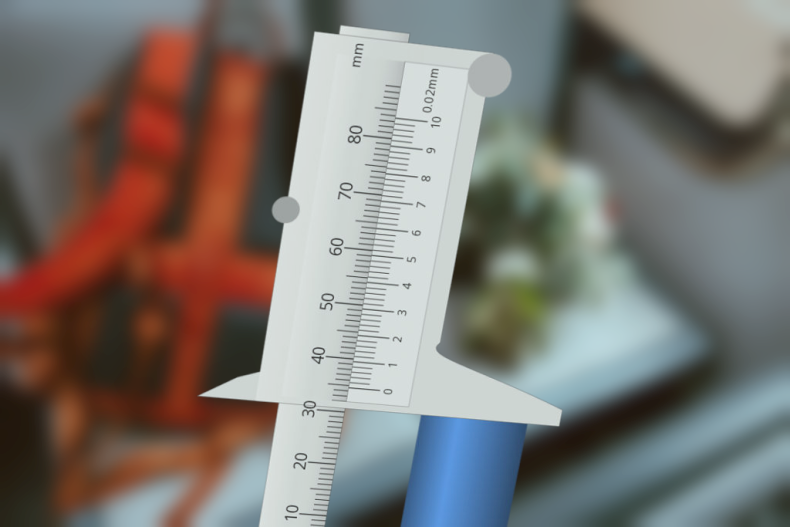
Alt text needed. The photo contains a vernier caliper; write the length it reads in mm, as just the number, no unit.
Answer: 34.6
